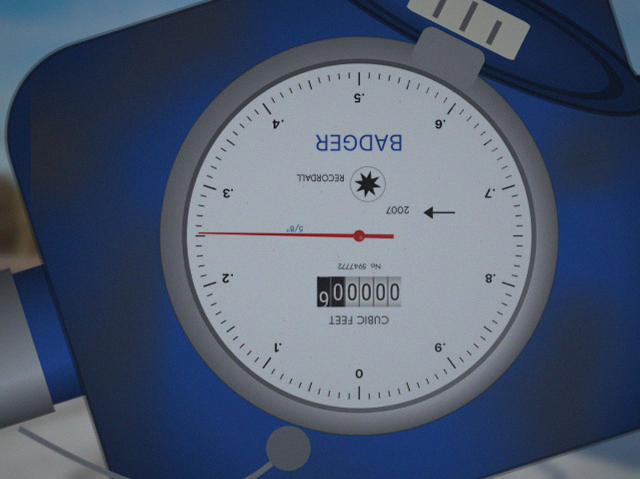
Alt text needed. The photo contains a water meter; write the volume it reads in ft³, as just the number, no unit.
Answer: 6.25
